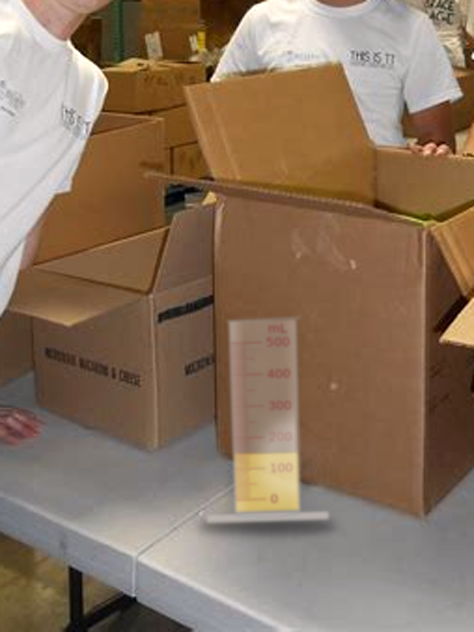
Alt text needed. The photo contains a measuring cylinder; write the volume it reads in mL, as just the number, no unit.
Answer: 150
